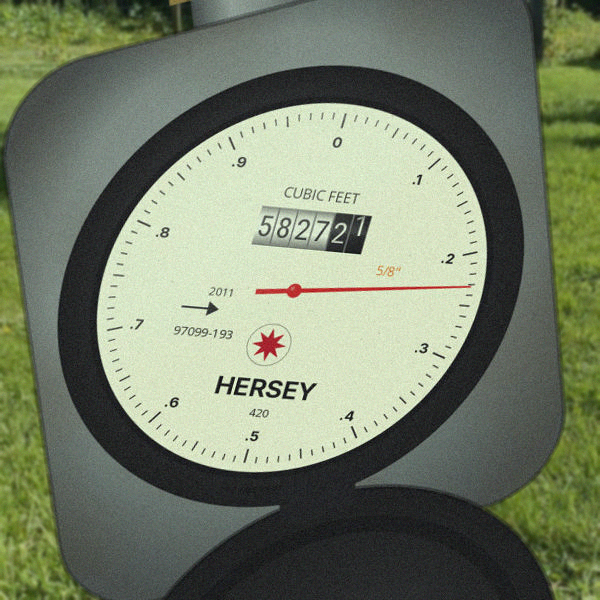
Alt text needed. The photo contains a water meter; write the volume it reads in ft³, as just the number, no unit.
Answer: 582721.23
